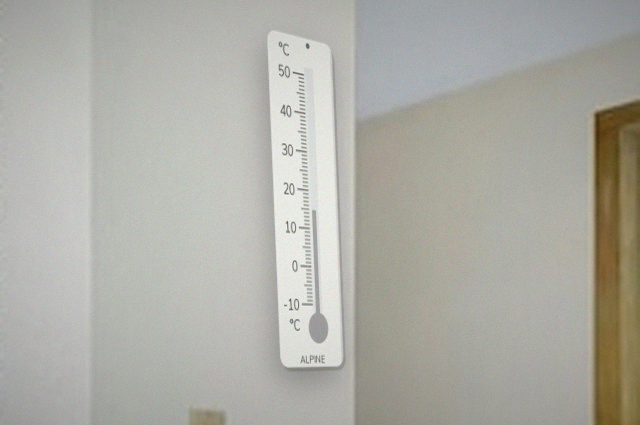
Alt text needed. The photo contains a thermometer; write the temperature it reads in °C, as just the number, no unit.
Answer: 15
